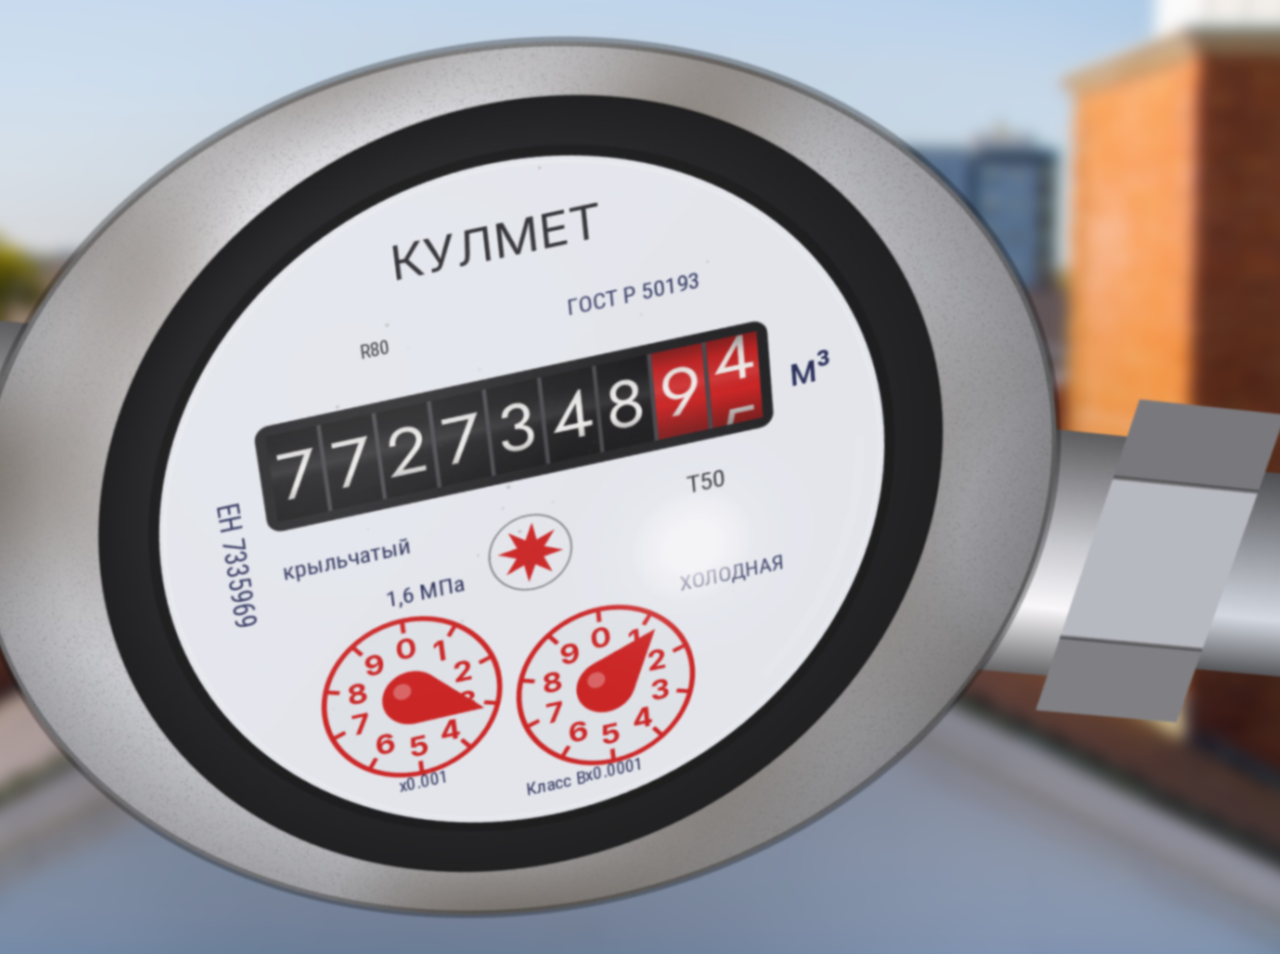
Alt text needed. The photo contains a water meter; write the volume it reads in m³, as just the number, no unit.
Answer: 7727348.9431
